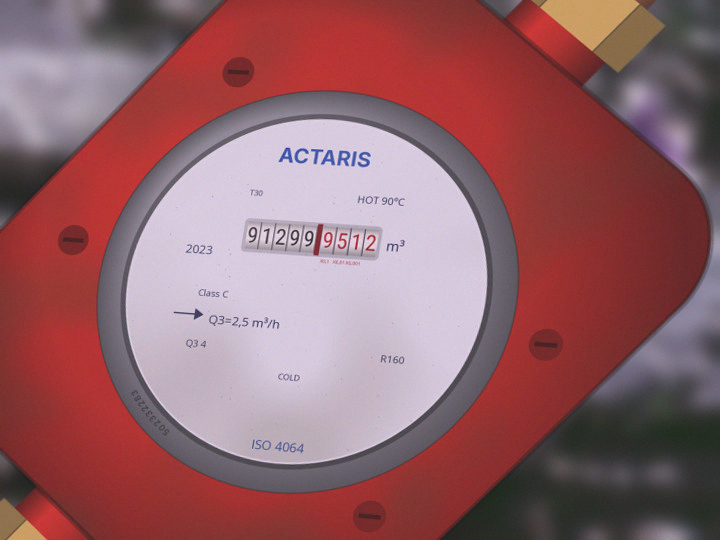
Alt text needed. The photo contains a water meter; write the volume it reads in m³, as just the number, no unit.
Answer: 91299.9512
